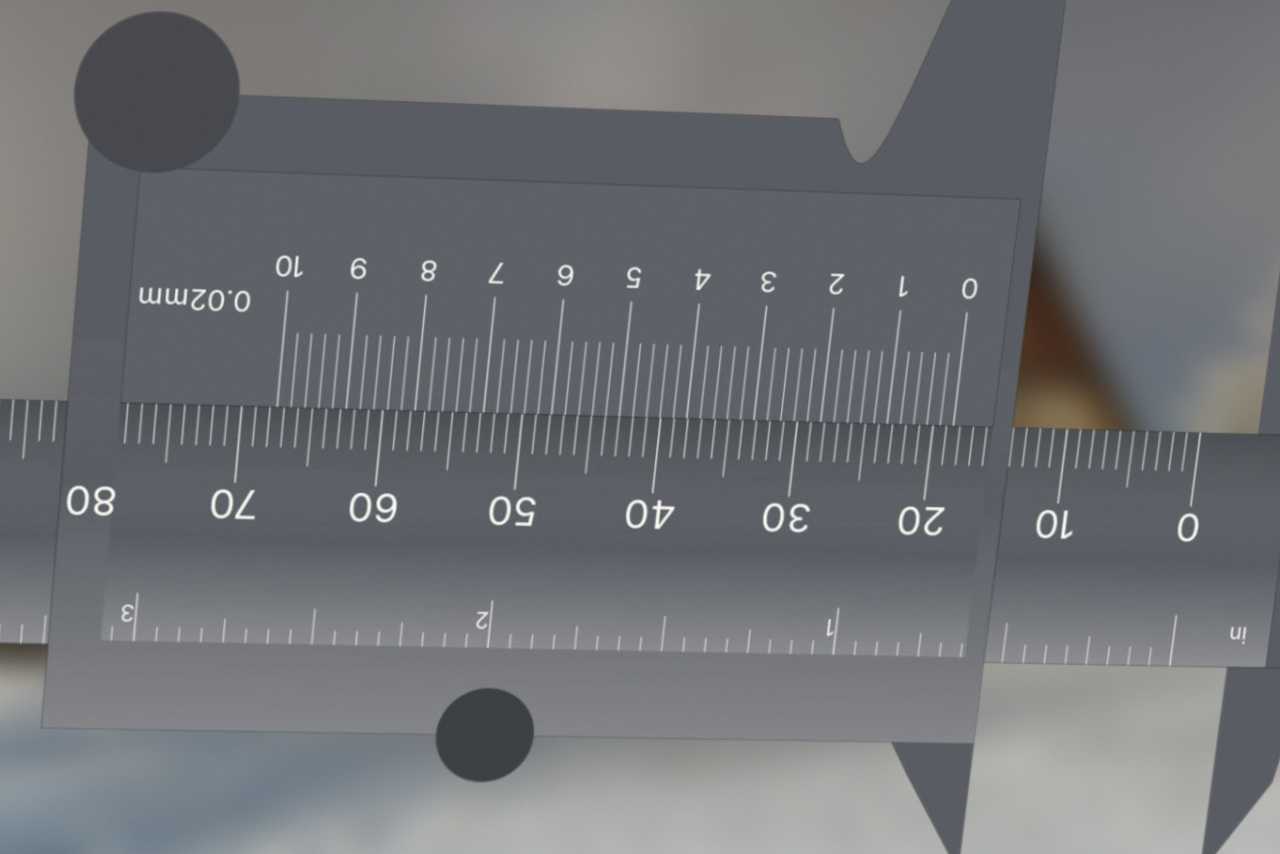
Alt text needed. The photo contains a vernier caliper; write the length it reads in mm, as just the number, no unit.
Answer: 18.5
